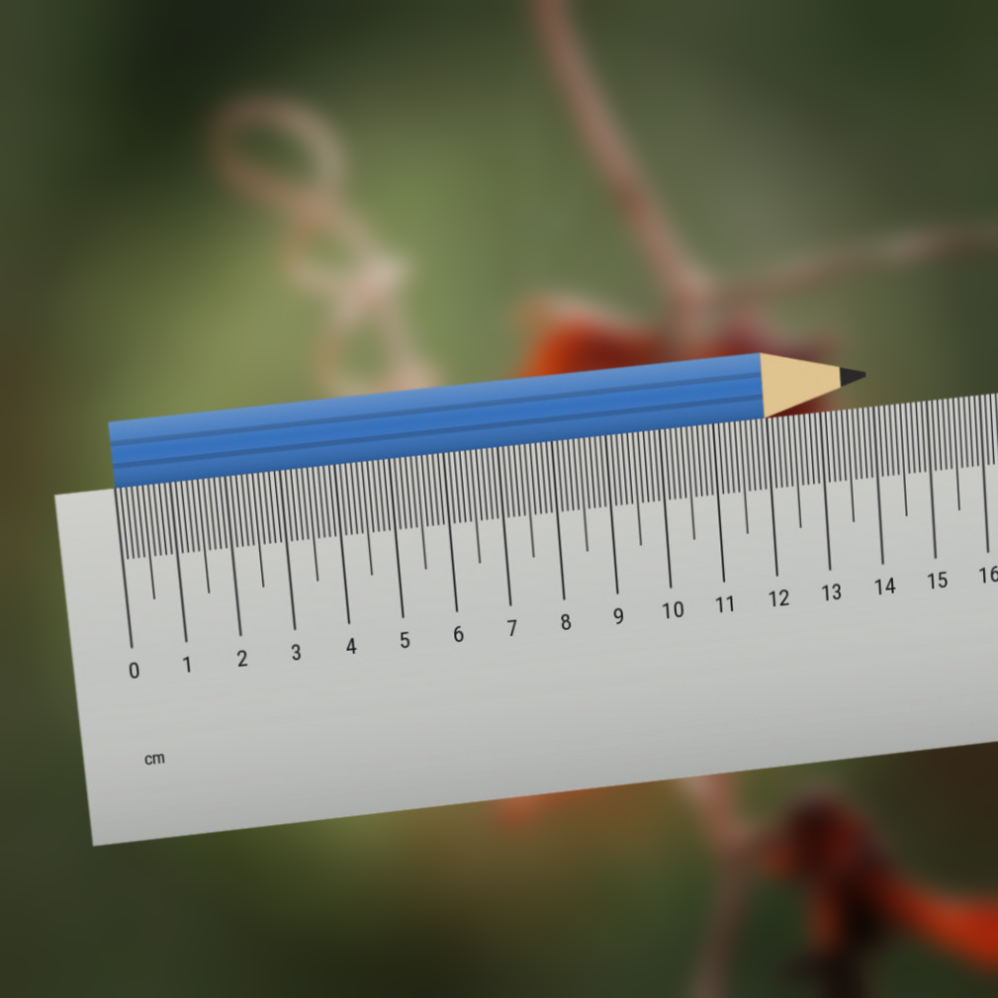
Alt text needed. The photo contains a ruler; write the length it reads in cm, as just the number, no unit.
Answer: 13.9
